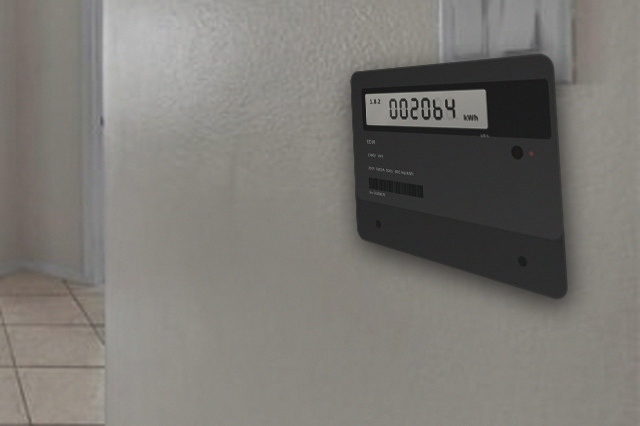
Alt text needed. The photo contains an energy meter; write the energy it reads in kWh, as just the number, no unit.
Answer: 2064
